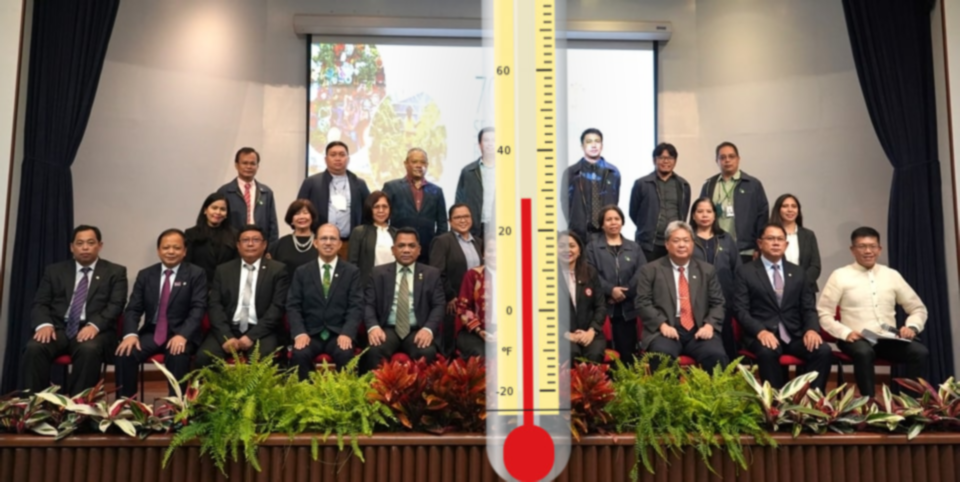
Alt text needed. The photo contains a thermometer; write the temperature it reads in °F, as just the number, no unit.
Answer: 28
